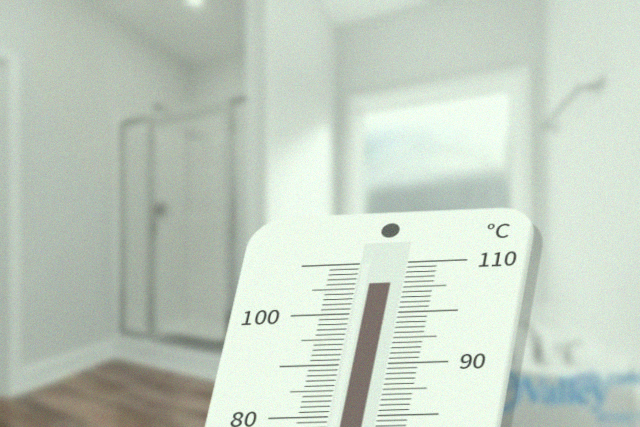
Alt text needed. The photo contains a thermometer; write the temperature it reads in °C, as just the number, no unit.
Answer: 106
